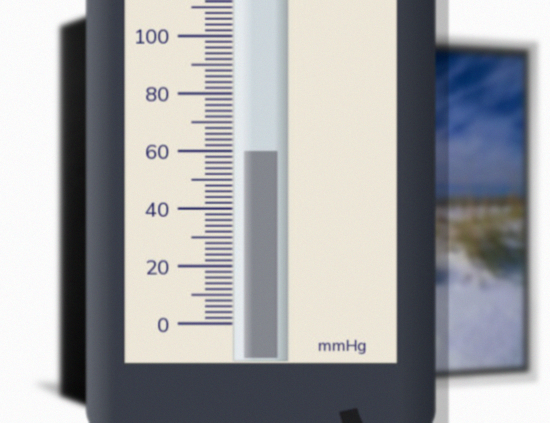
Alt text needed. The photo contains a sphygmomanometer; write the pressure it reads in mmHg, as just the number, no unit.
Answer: 60
